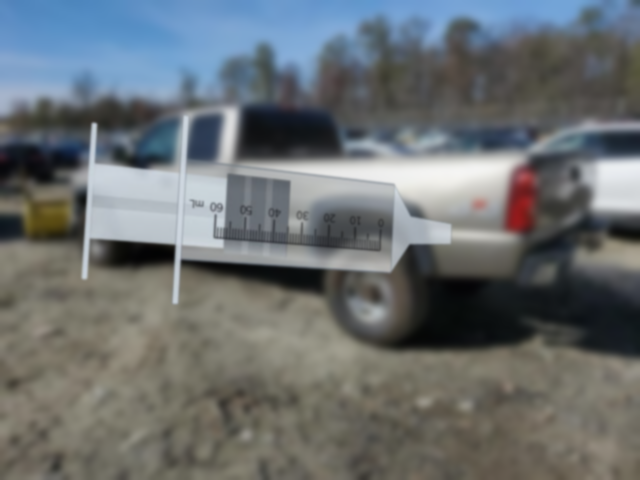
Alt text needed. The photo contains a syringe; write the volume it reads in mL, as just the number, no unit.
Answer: 35
